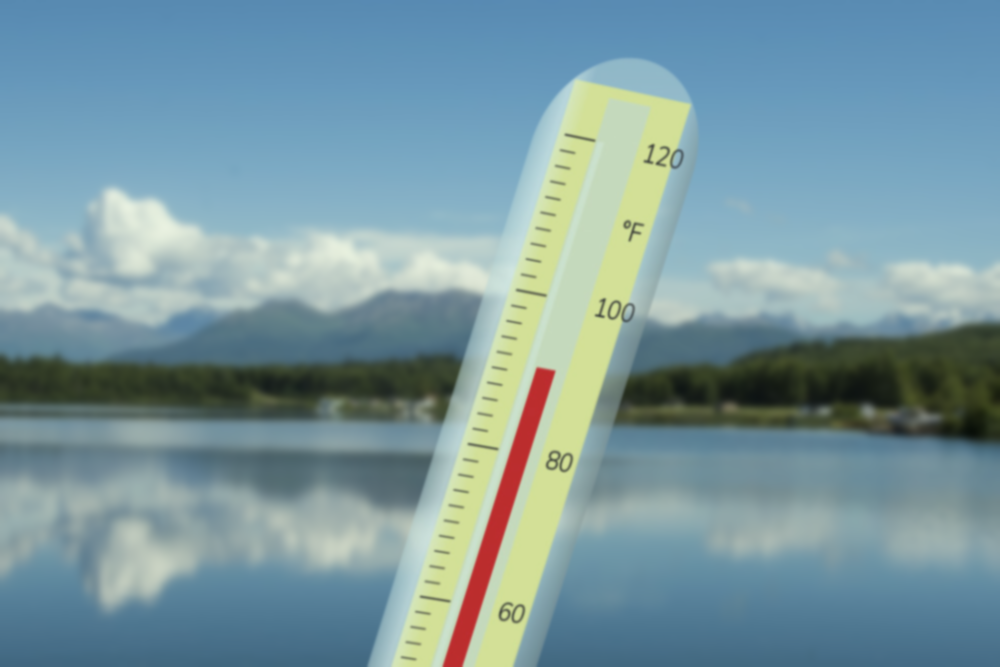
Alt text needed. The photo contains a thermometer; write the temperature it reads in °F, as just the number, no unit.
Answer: 91
